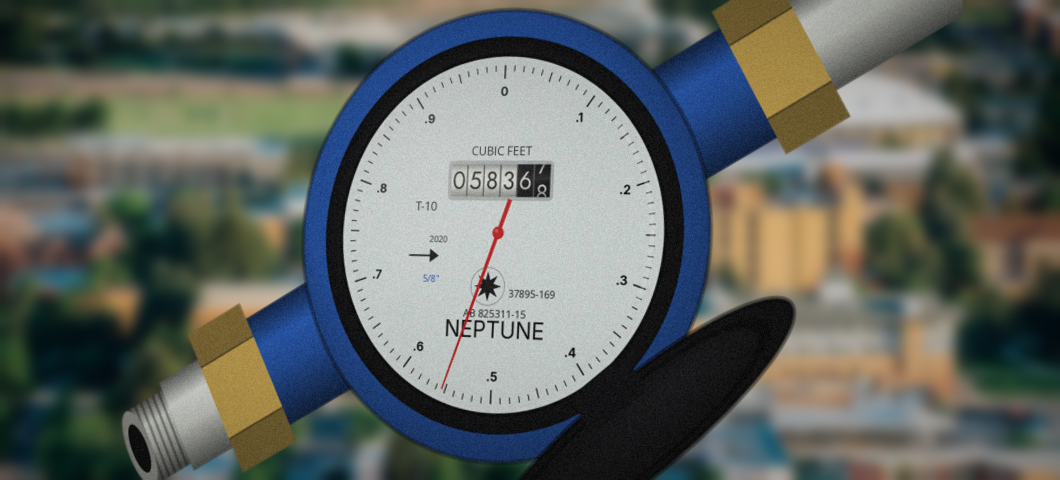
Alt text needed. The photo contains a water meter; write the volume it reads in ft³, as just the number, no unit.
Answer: 58367.55
